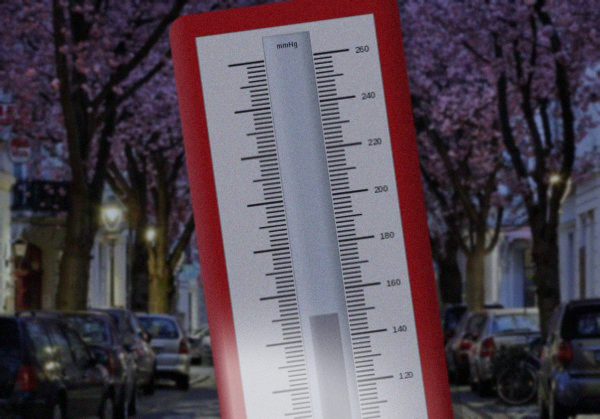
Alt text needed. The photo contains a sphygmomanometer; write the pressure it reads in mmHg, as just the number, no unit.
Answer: 150
